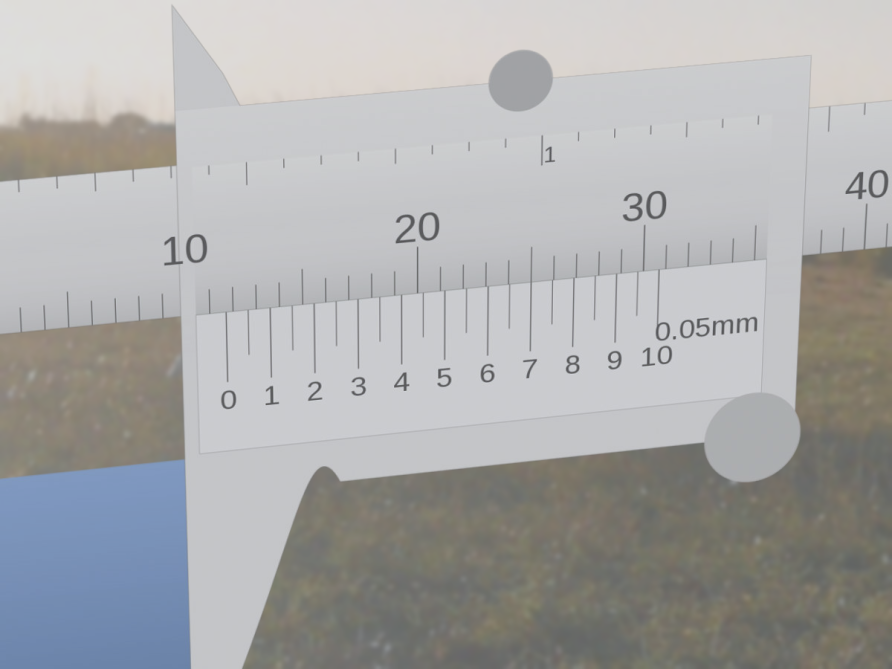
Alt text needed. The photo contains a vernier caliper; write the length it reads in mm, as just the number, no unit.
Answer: 11.70
